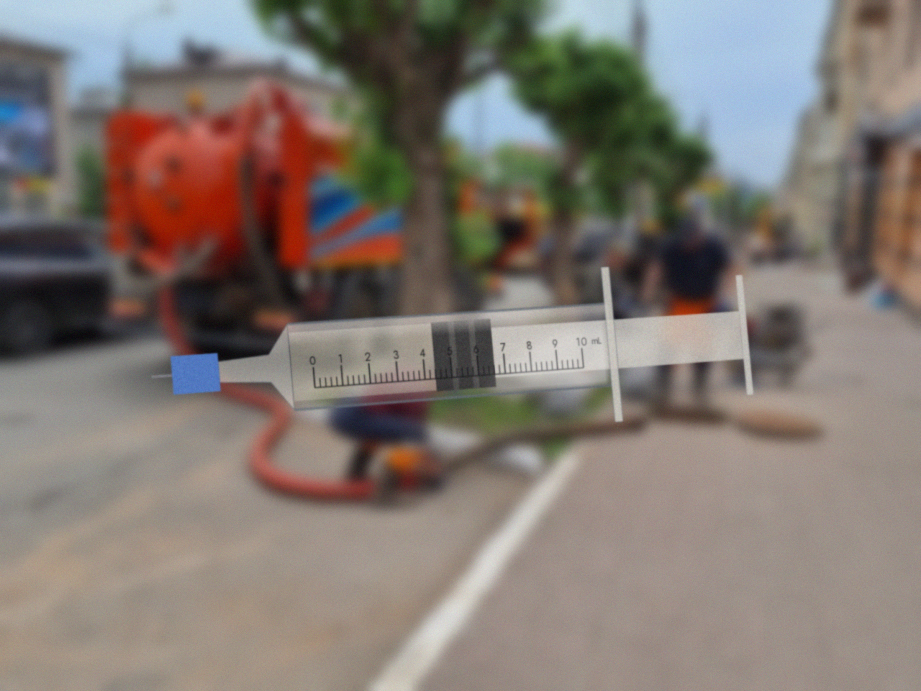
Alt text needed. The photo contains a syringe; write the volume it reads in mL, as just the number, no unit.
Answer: 4.4
